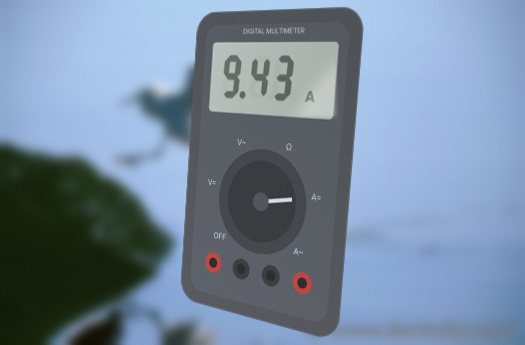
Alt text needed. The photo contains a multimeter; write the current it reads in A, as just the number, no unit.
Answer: 9.43
